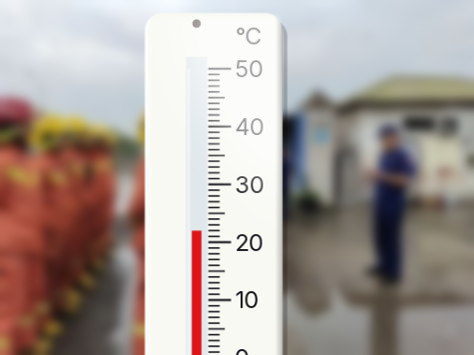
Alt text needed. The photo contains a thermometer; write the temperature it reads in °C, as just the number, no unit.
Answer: 22
